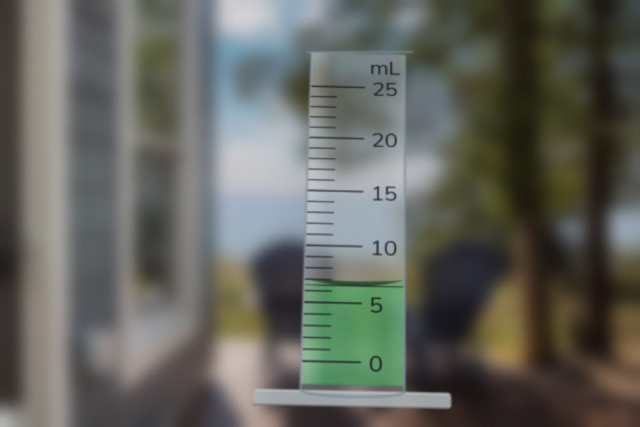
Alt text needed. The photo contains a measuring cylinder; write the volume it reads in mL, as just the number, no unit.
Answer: 6.5
